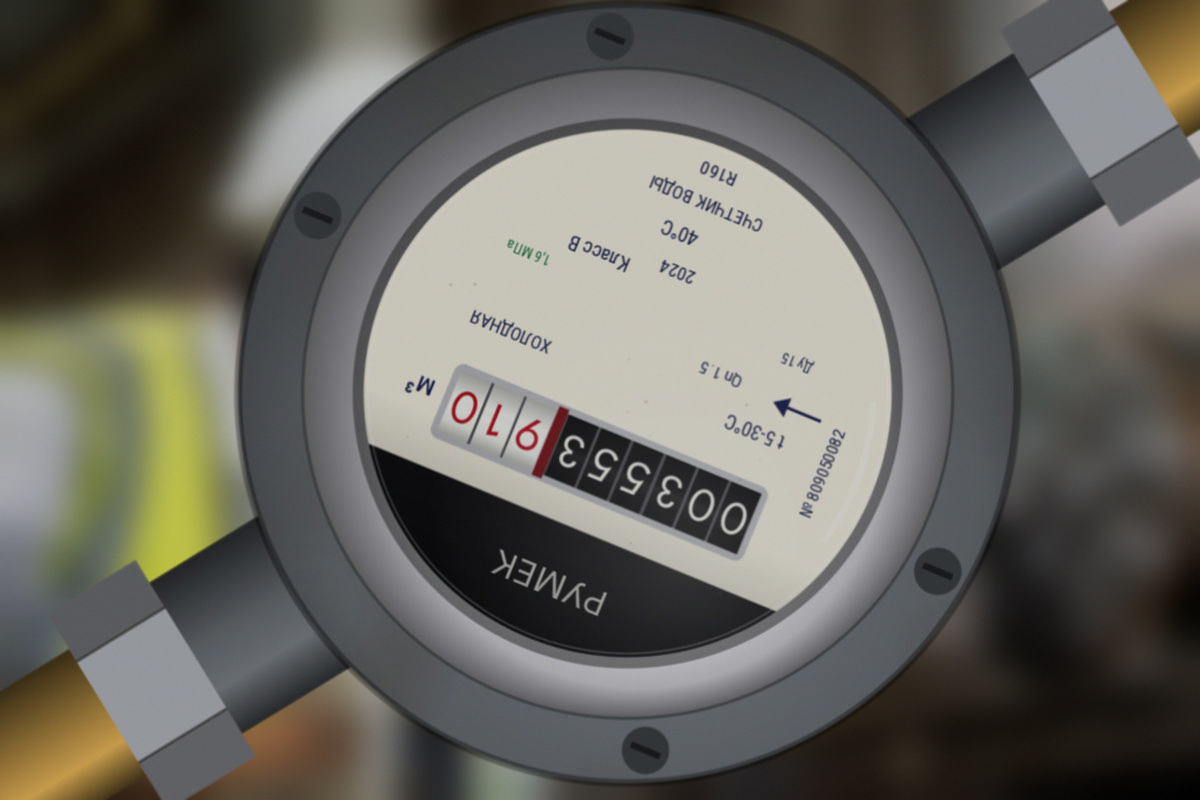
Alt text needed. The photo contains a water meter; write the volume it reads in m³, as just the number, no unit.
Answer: 3553.910
